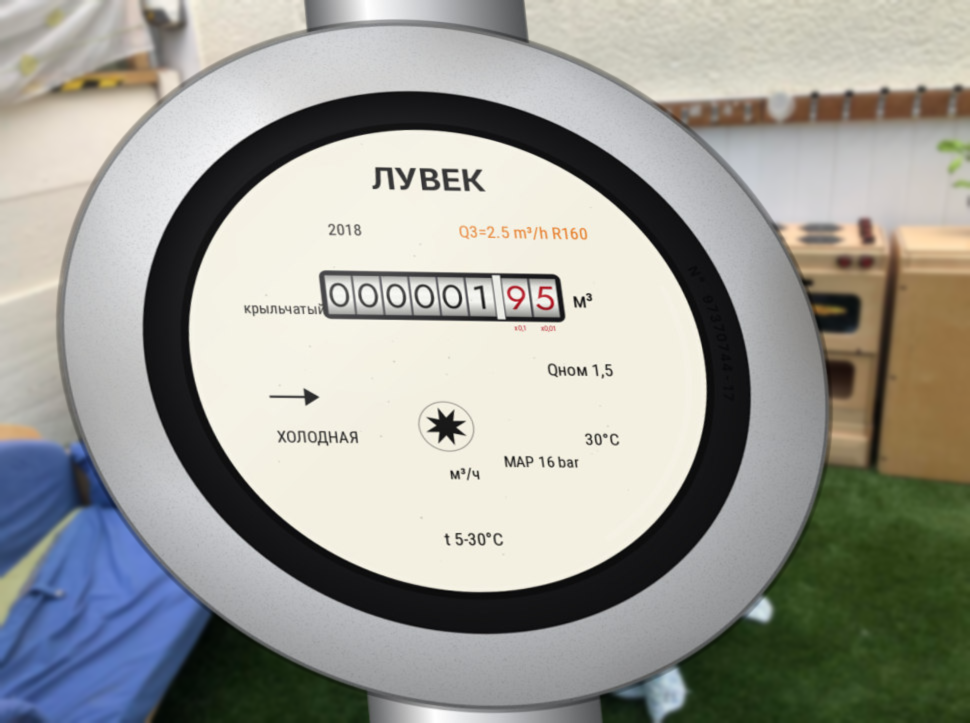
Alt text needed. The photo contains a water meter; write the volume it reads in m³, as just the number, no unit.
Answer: 1.95
